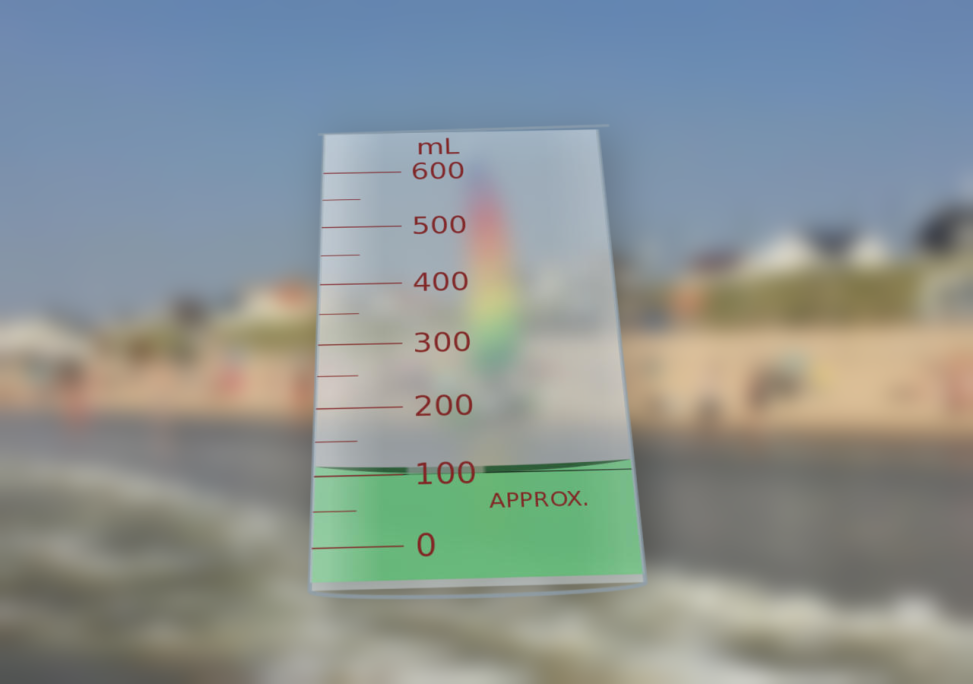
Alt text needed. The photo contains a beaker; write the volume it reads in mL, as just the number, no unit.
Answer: 100
